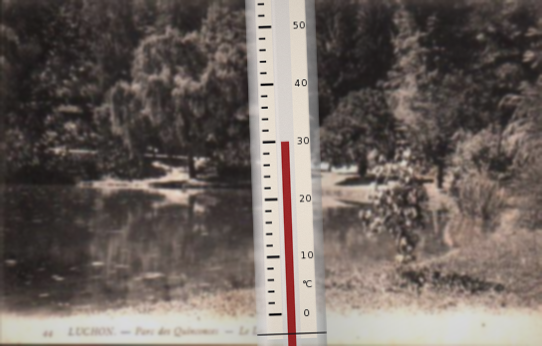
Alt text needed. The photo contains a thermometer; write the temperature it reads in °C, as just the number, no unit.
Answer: 30
